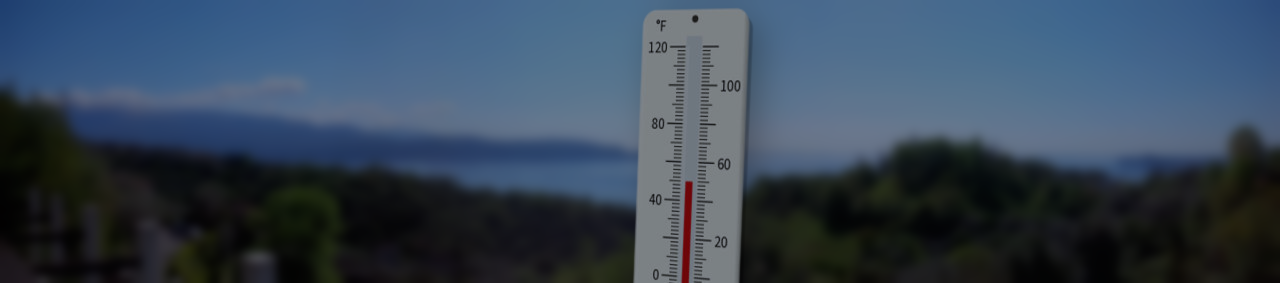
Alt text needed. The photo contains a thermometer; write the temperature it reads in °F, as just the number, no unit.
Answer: 50
